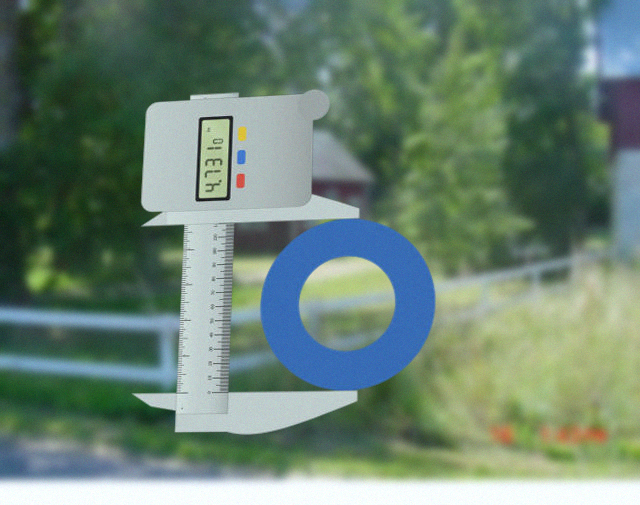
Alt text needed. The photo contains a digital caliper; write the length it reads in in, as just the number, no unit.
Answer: 4.7310
